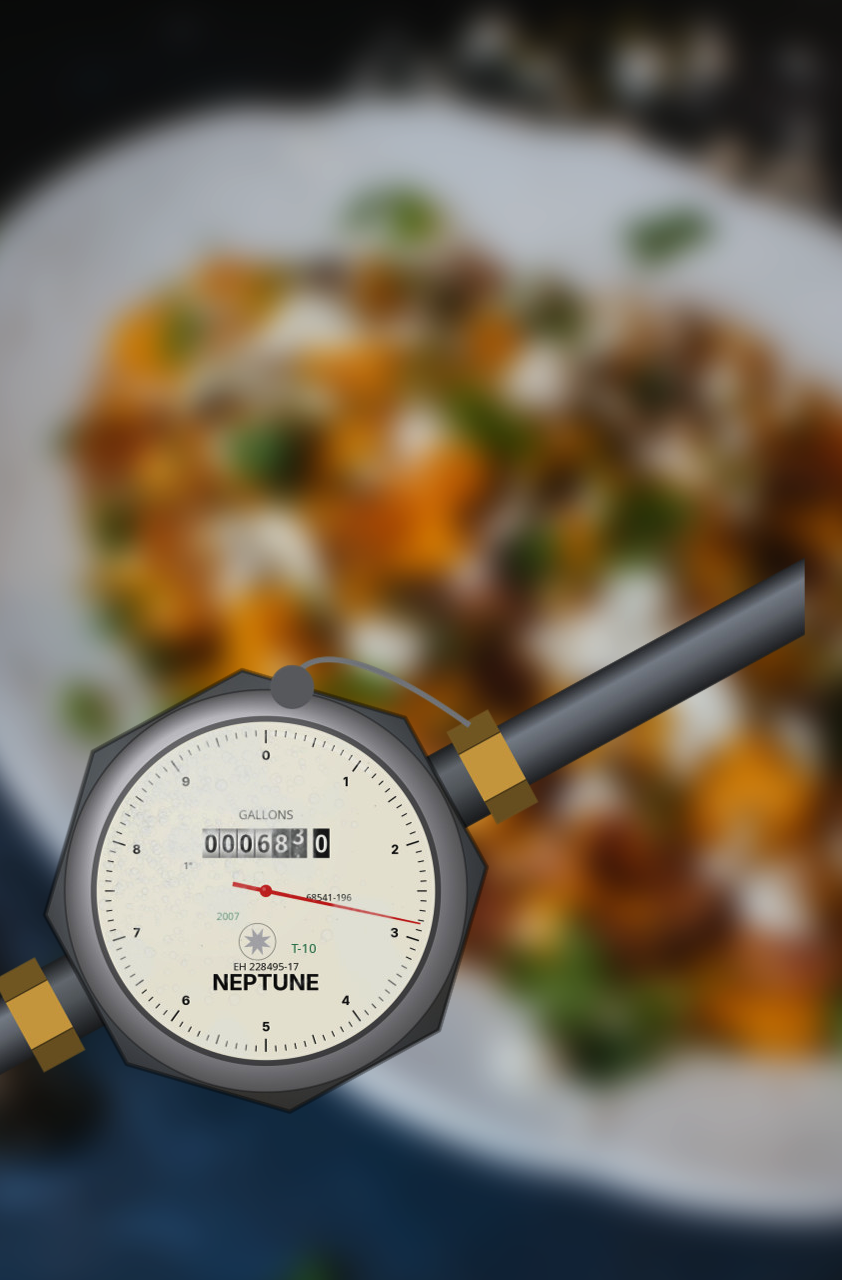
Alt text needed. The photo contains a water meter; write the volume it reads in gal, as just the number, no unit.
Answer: 6832.8
